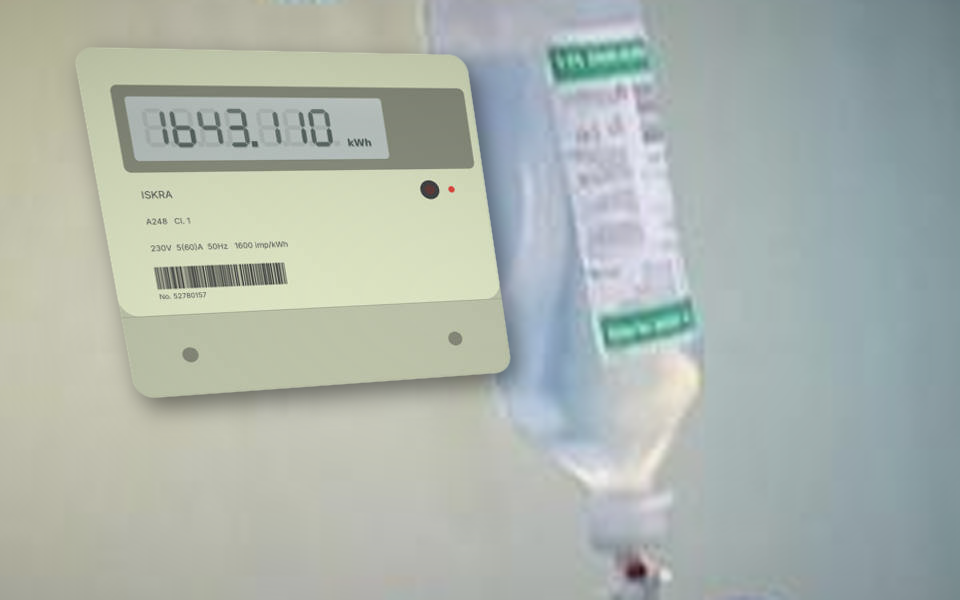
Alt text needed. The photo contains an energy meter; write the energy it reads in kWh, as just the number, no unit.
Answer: 1643.110
